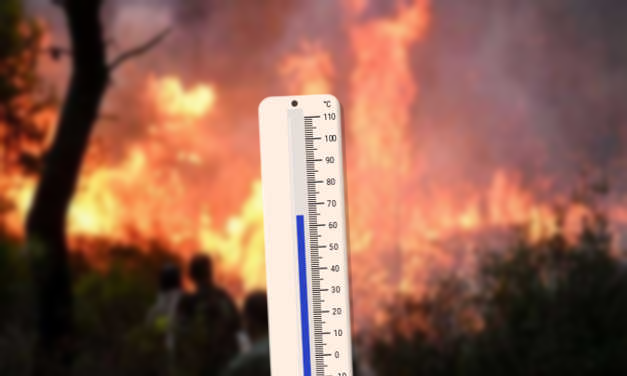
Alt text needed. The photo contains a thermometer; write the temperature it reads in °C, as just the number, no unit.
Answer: 65
